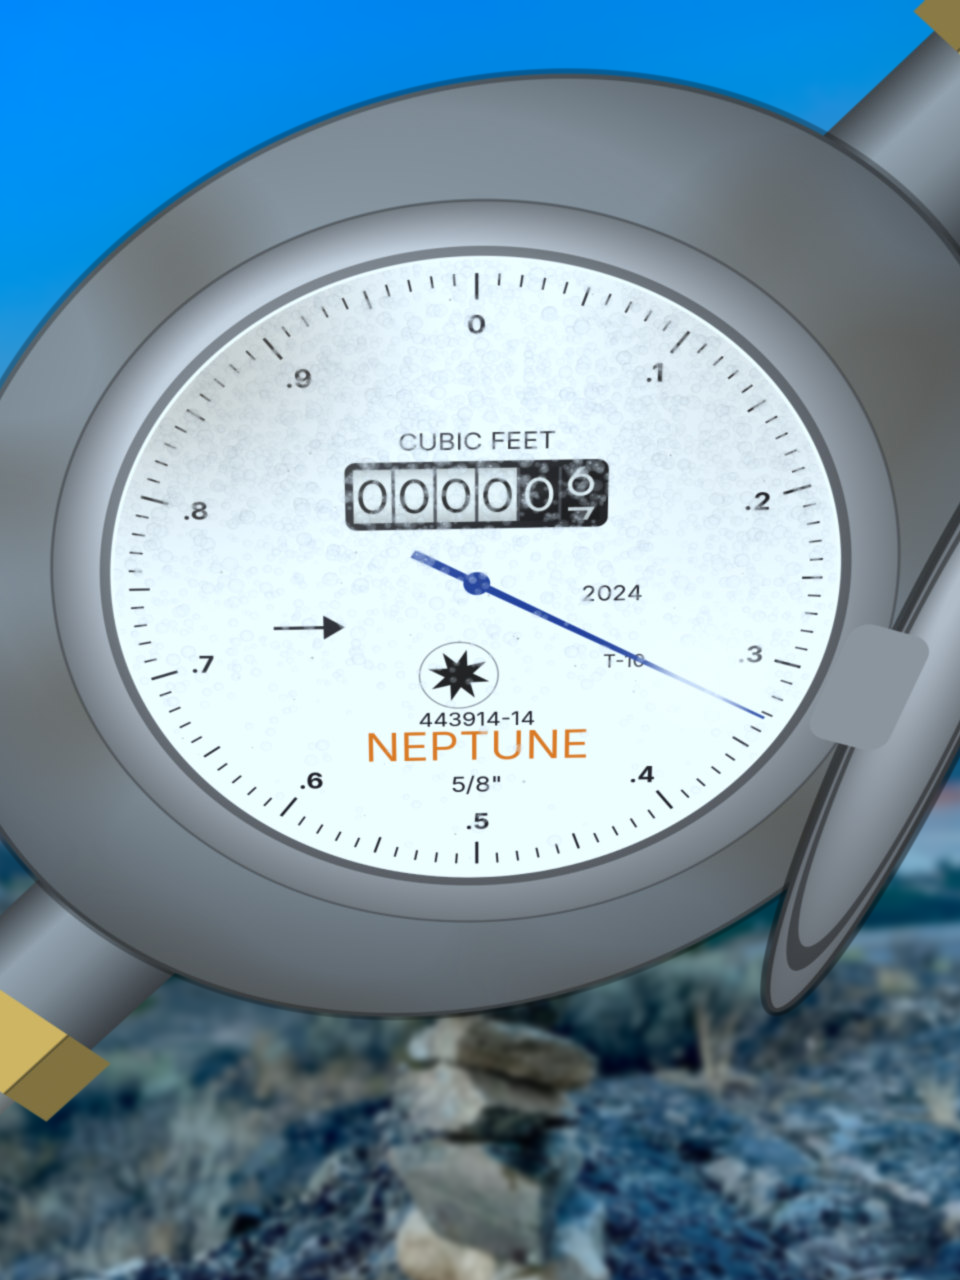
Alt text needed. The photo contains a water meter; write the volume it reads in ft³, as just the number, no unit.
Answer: 6.33
